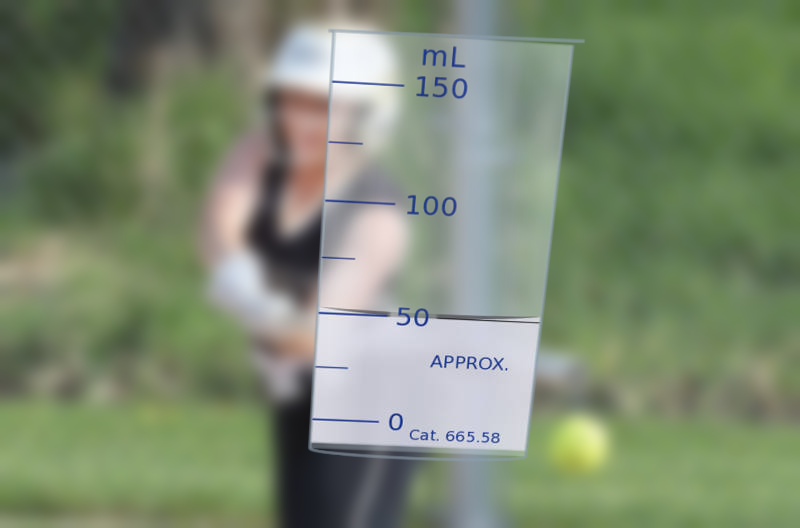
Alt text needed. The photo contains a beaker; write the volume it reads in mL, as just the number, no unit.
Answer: 50
